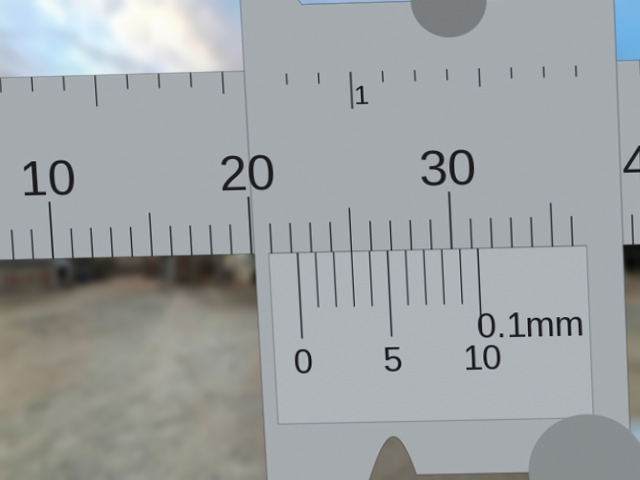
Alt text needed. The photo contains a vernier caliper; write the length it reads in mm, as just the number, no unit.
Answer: 22.3
